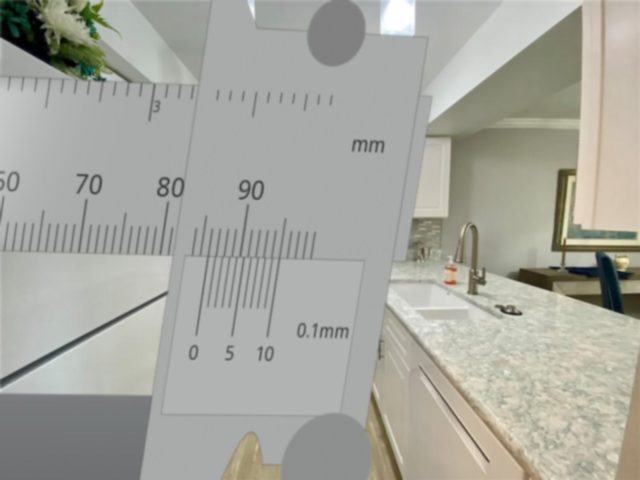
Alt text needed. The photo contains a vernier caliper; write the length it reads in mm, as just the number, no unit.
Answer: 86.0
